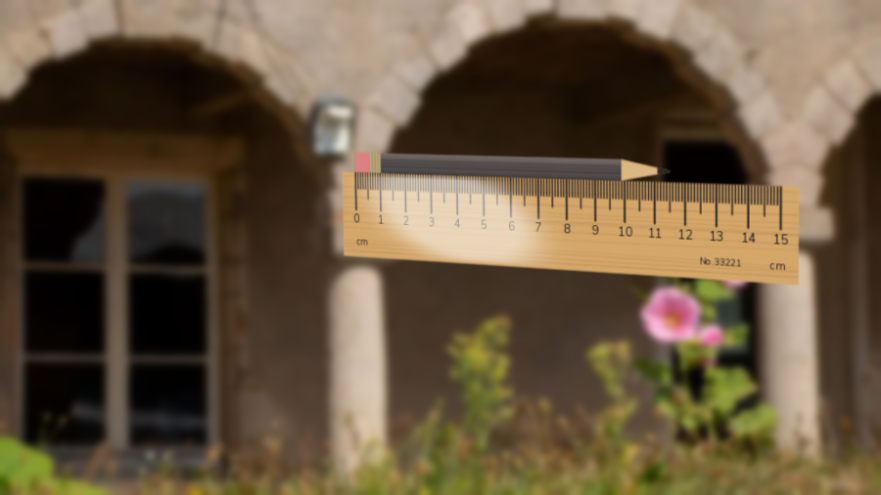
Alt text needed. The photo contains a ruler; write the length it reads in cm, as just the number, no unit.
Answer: 11.5
